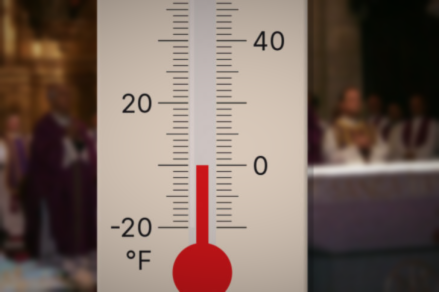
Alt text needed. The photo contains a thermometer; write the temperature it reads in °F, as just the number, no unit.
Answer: 0
